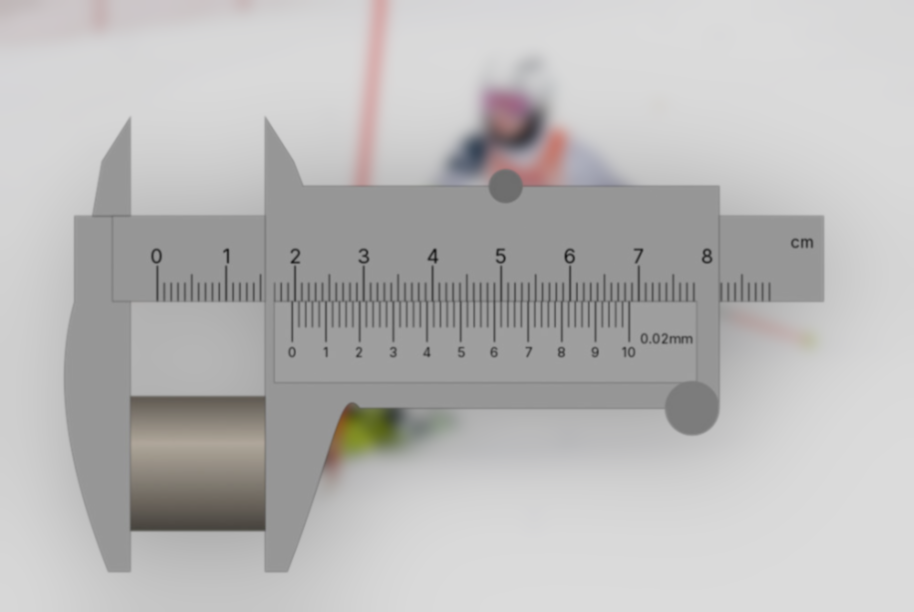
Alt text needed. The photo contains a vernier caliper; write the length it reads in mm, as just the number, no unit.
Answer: 19.6
